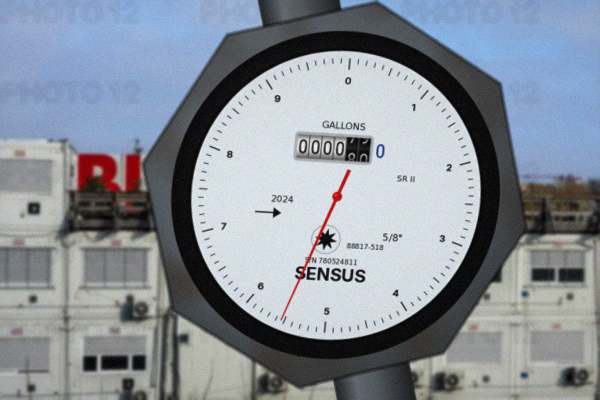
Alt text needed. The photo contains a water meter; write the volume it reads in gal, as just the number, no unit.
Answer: 795.5
